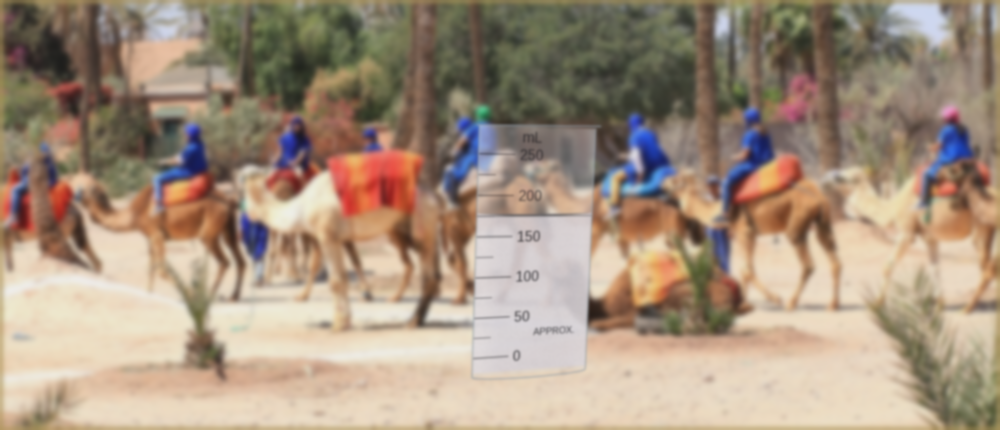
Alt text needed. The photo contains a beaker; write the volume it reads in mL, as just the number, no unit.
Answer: 175
